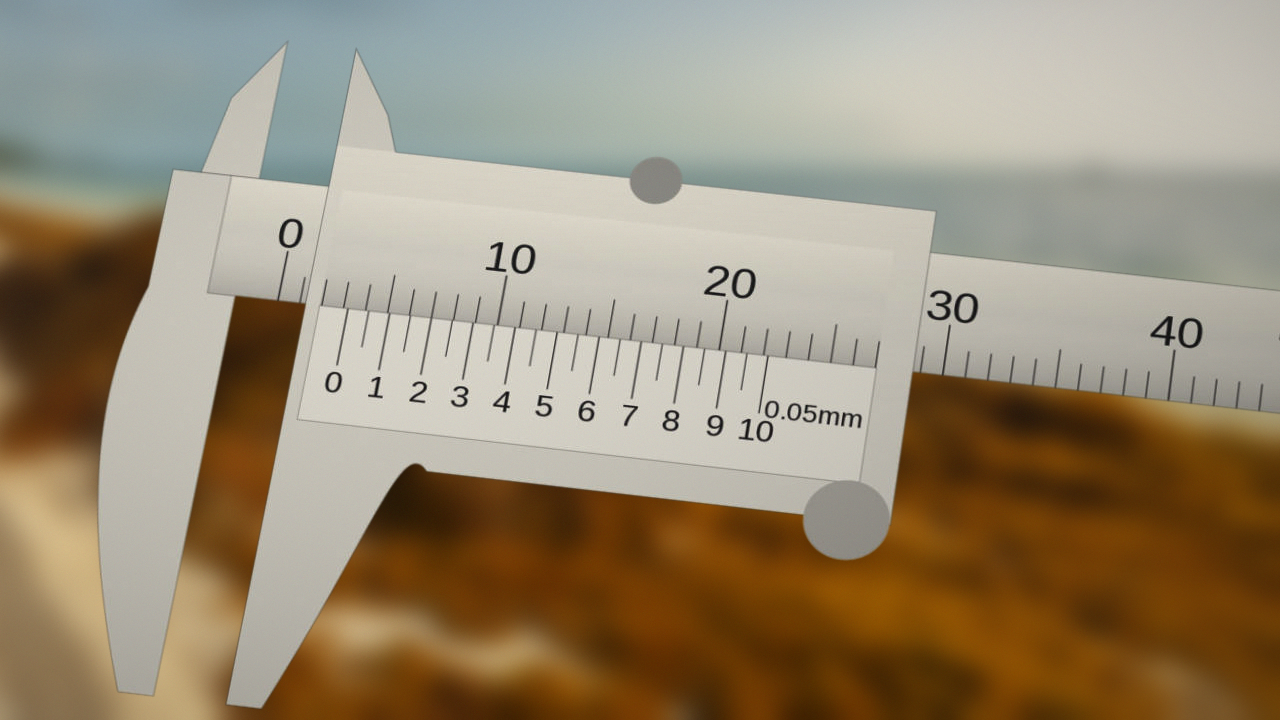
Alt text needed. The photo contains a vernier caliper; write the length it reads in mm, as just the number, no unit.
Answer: 3.2
